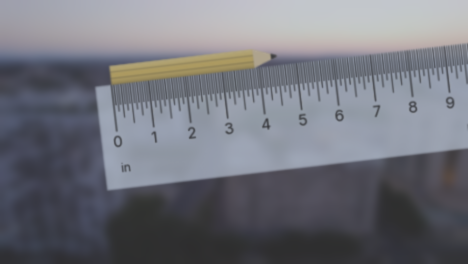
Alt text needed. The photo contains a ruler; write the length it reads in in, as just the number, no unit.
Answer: 4.5
